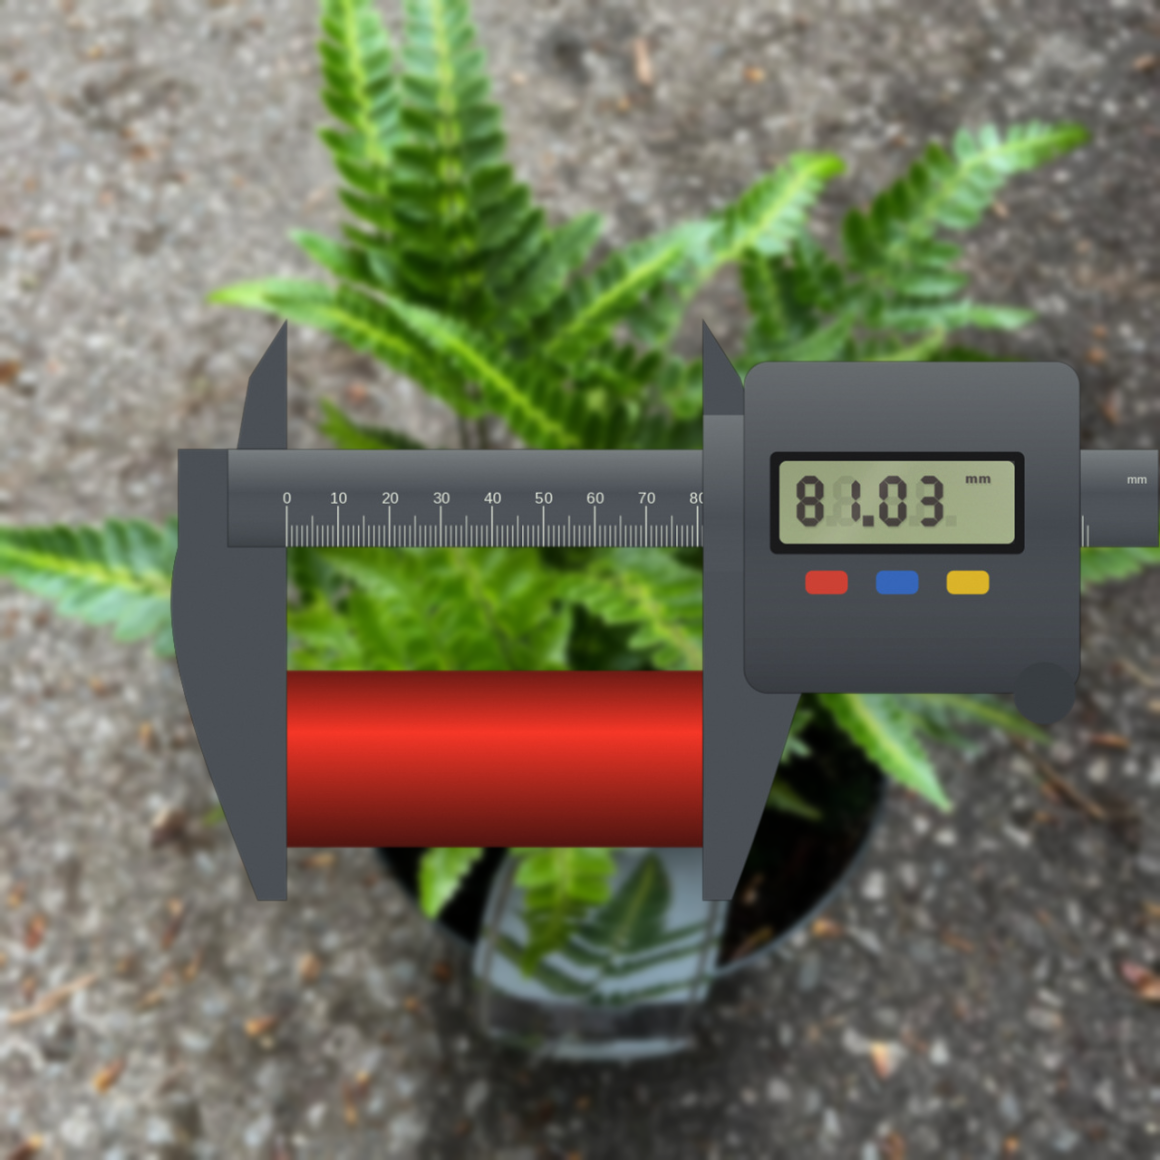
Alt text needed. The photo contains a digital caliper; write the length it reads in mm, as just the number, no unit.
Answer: 81.03
